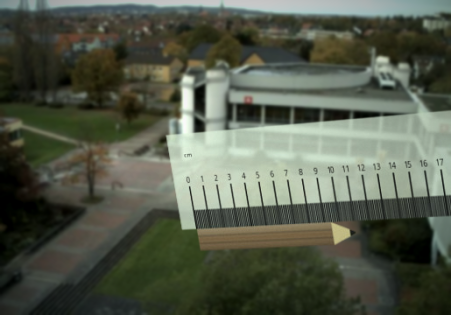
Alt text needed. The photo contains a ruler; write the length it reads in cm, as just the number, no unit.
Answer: 11
